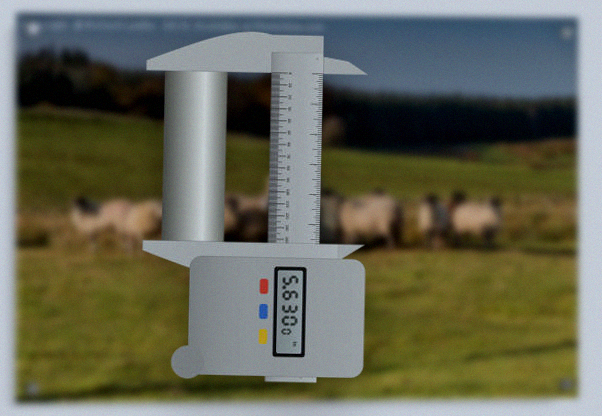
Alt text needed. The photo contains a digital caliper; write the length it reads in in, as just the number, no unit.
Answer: 5.6300
